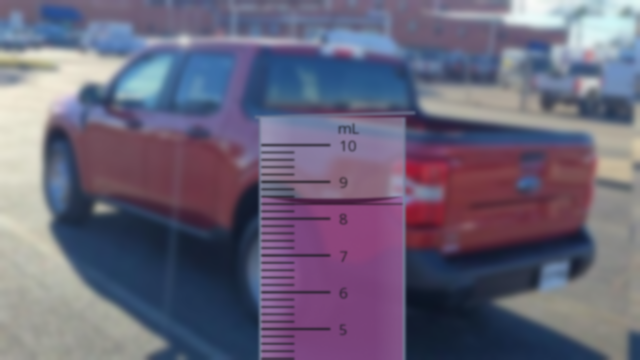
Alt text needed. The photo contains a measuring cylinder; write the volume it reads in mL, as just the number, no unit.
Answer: 8.4
